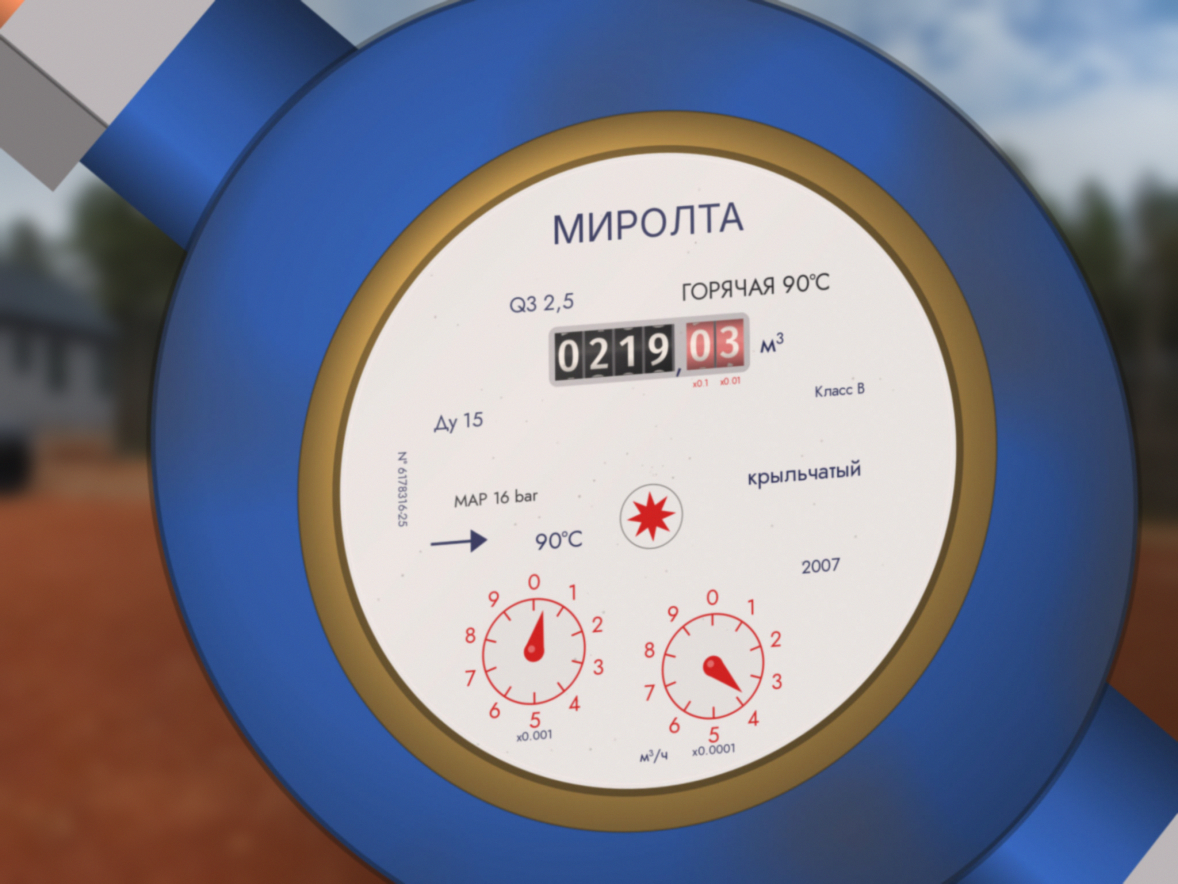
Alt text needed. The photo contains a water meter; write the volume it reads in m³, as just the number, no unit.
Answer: 219.0303
